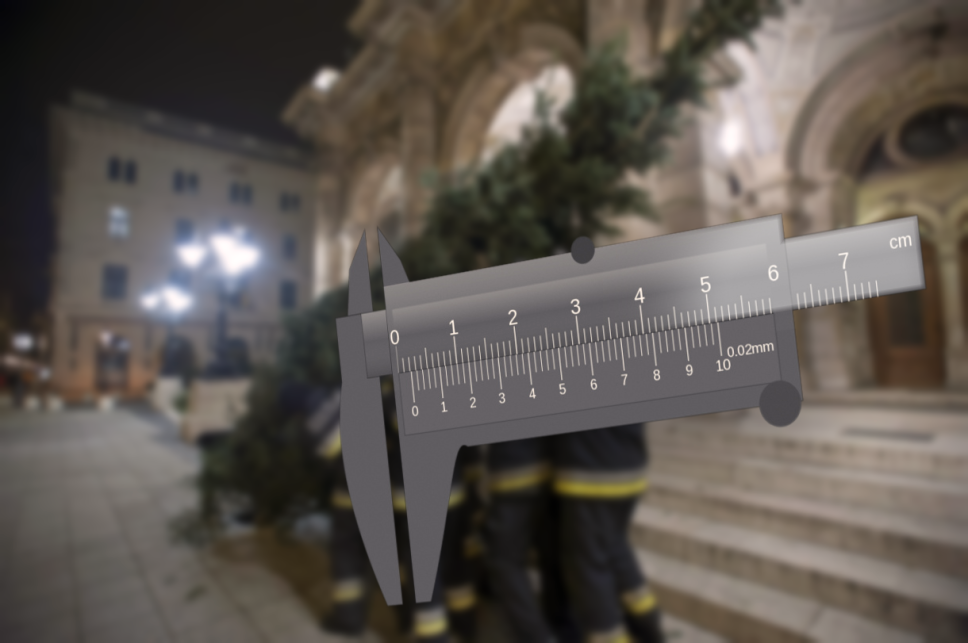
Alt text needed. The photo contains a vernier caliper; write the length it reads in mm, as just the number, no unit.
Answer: 2.2
